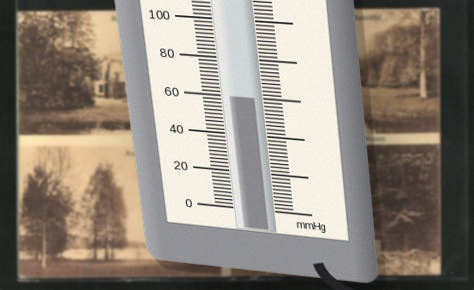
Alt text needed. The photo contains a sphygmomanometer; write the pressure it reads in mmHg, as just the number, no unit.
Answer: 60
